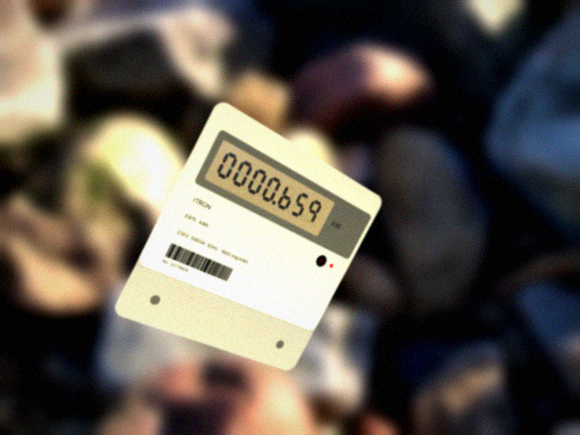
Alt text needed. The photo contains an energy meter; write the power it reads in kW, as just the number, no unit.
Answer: 0.659
